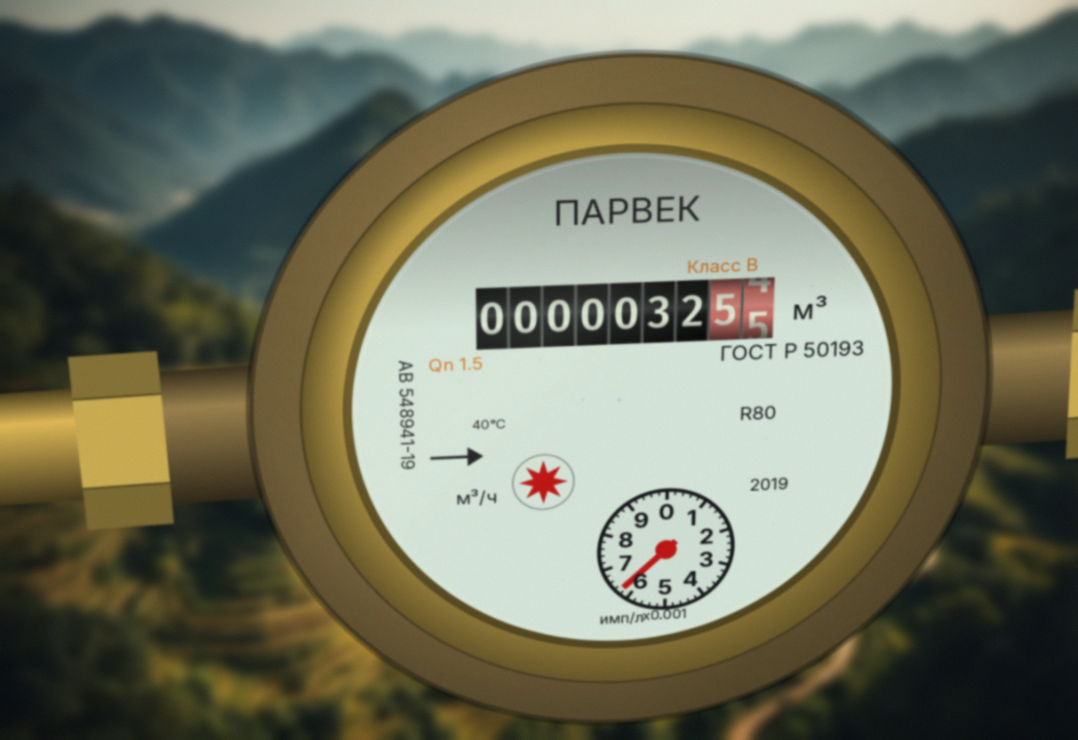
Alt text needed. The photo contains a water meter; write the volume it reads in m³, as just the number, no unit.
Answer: 32.546
